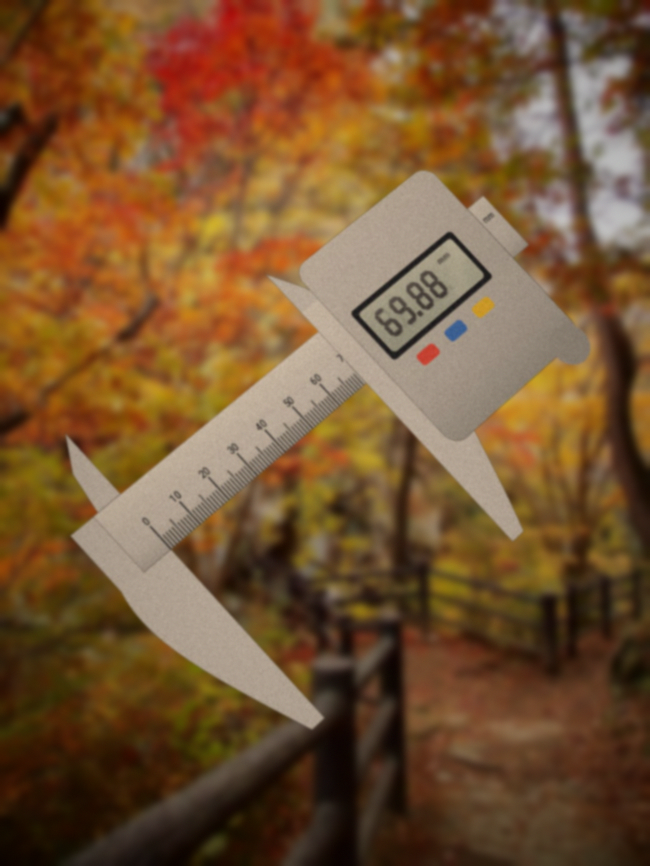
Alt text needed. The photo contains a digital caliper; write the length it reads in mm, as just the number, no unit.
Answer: 69.88
